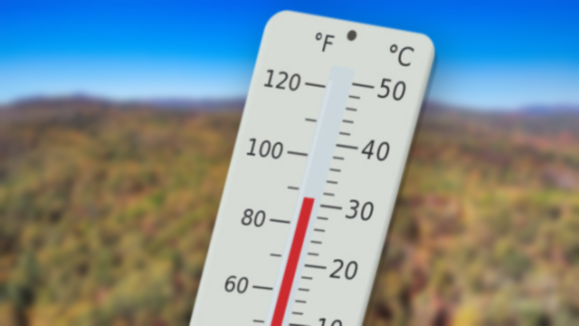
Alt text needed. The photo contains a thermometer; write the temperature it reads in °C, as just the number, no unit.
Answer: 31
